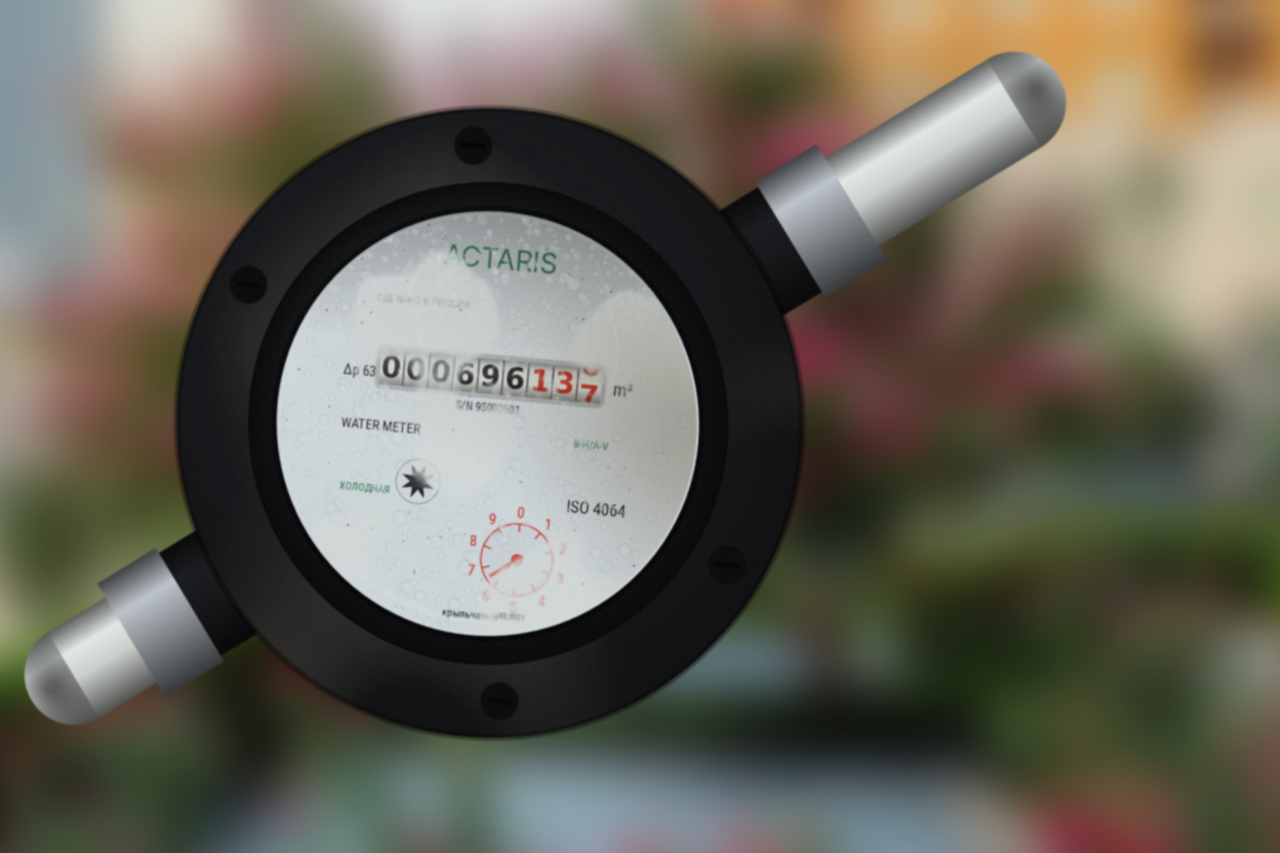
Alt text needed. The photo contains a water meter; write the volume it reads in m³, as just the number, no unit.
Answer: 696.1366
